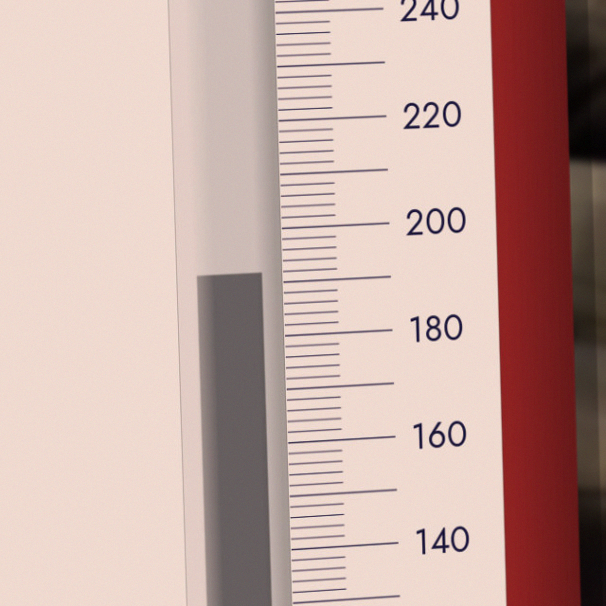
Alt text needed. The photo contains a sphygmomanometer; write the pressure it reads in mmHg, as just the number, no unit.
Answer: 192
